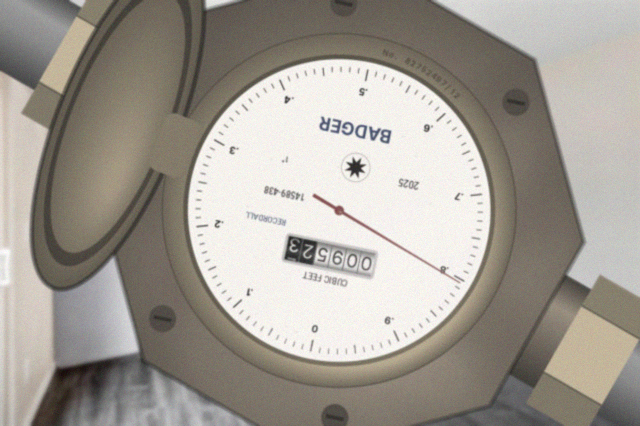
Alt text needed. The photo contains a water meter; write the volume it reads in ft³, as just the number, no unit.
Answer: 9522.80
